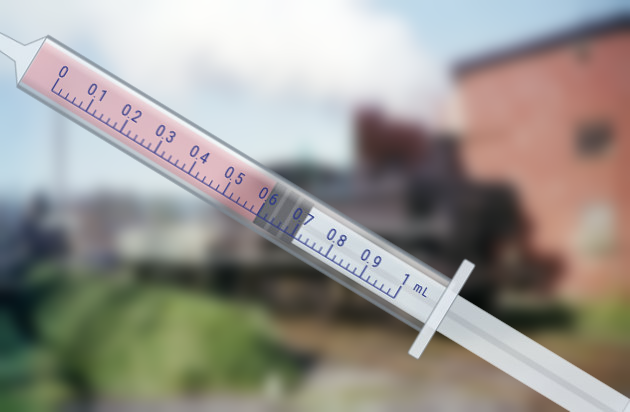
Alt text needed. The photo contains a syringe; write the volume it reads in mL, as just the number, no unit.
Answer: 0.6
